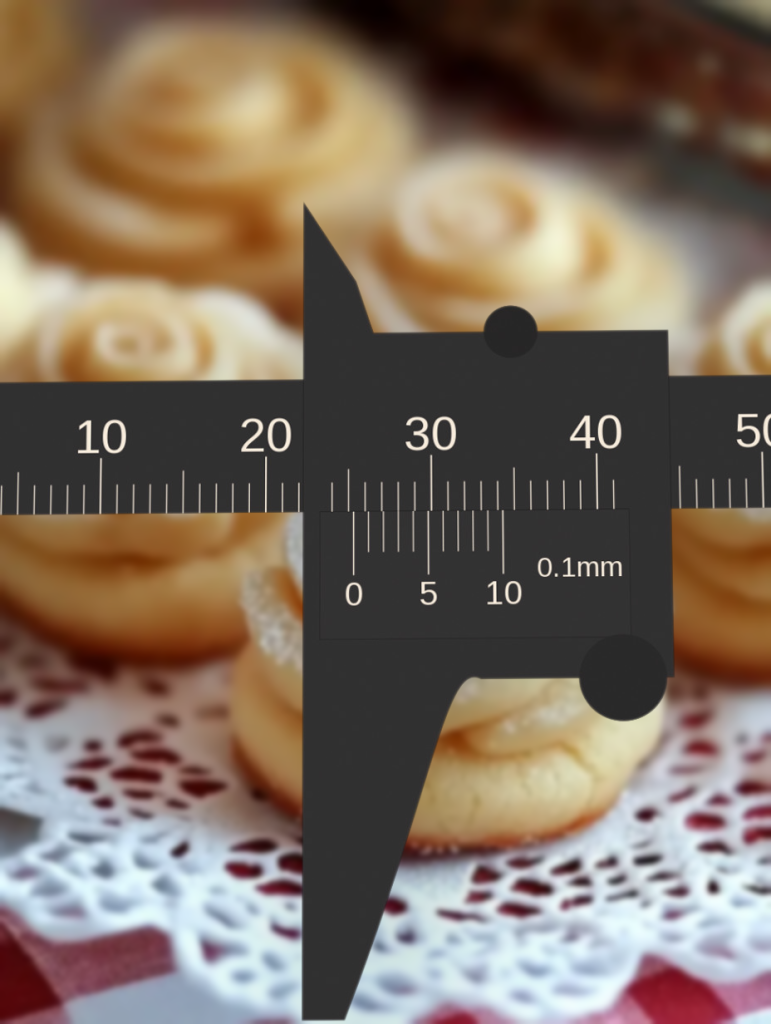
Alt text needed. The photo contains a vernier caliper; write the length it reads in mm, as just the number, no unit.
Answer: 25.3
